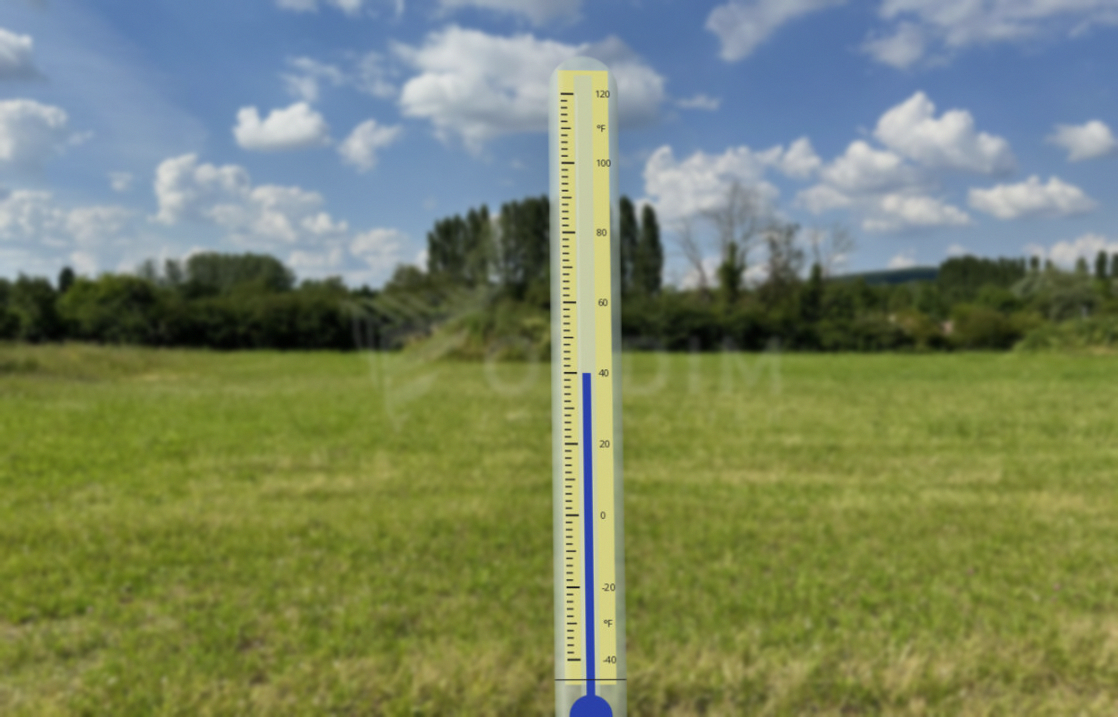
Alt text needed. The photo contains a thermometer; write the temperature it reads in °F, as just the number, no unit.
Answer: 40
